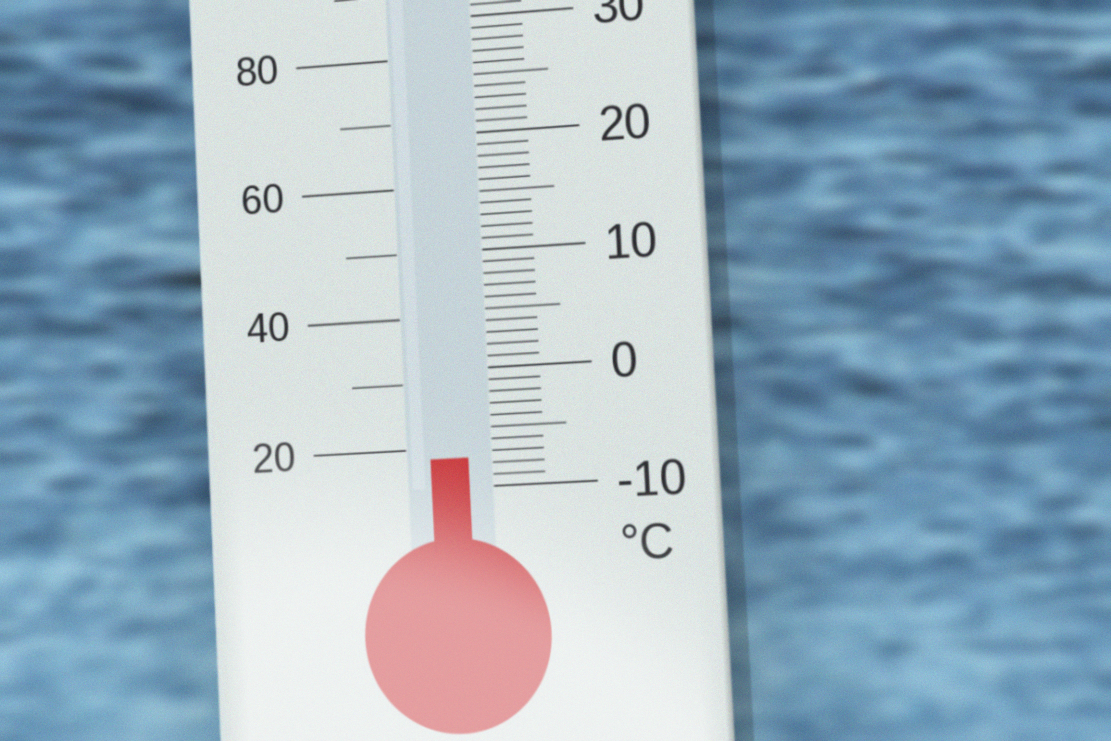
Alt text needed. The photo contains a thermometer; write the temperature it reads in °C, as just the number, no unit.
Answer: -7.5
